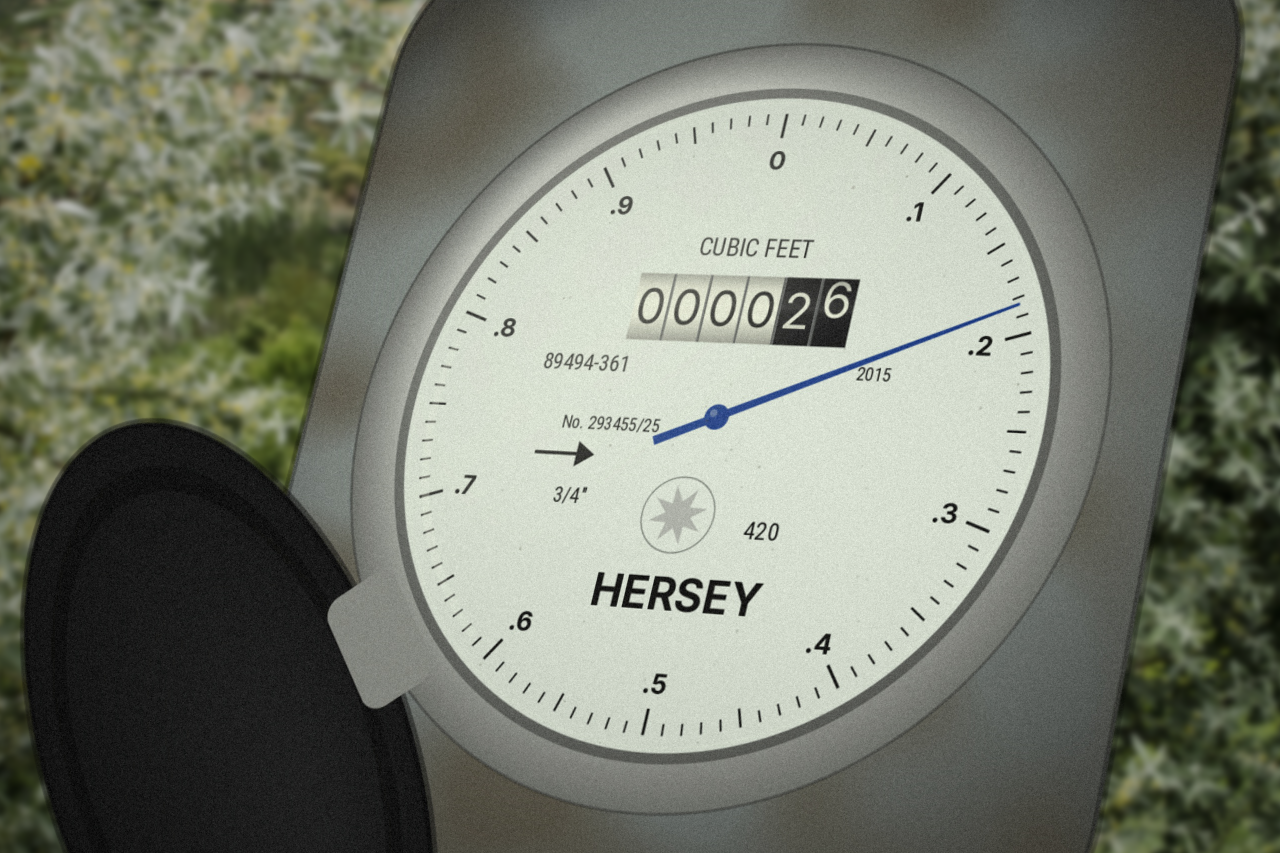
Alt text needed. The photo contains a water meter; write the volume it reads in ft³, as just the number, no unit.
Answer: 26.18
